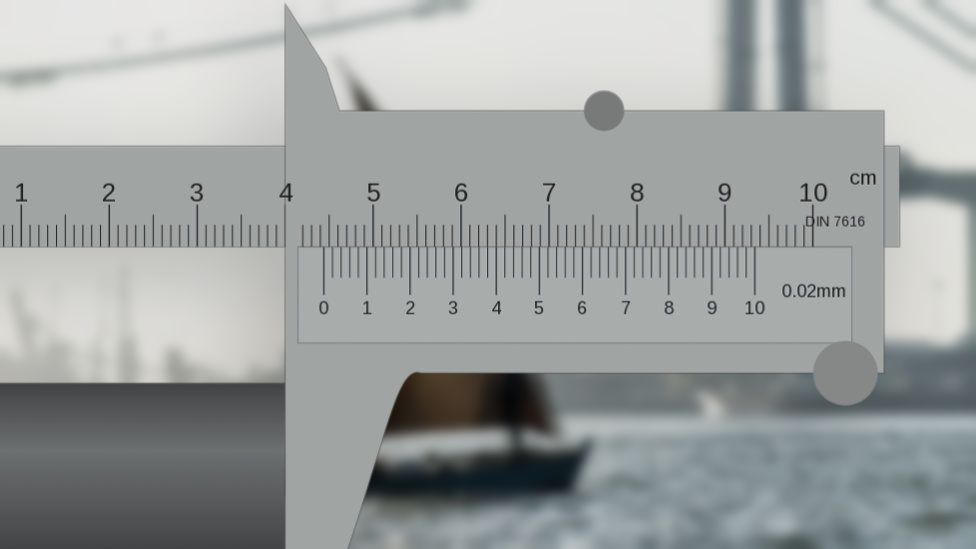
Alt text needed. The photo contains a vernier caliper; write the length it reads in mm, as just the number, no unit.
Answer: 44.4
